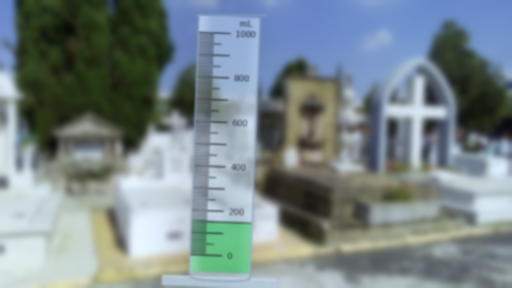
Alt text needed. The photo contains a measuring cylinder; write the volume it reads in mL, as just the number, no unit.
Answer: 150
